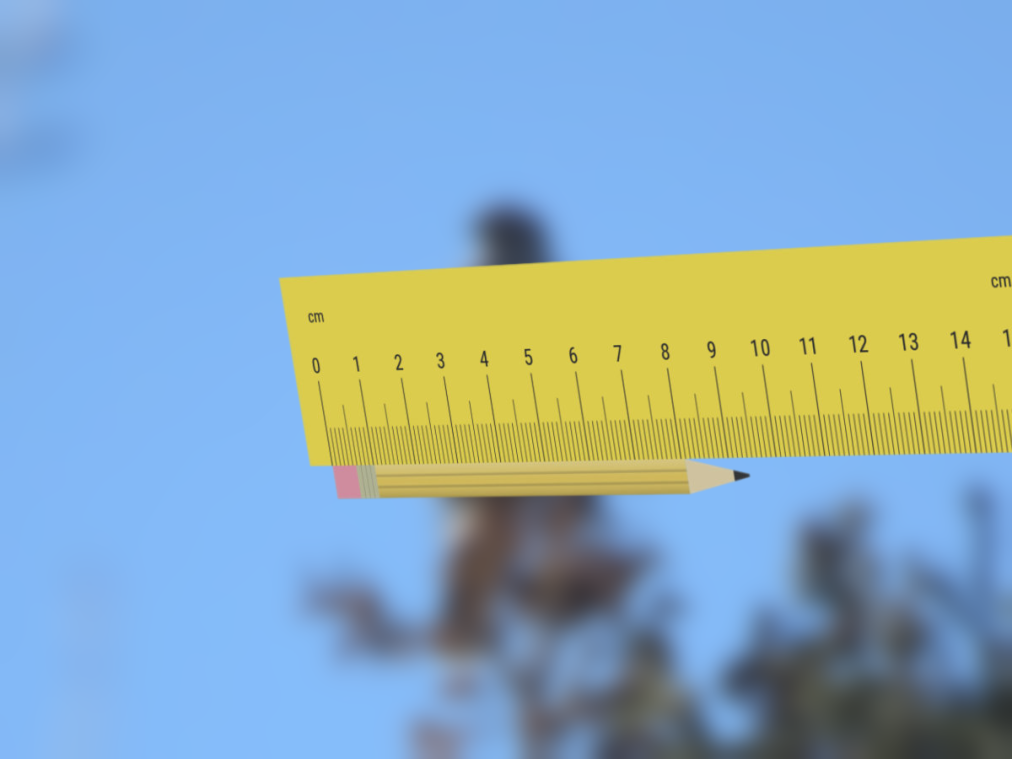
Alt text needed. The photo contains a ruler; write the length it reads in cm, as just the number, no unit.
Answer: 9.4
